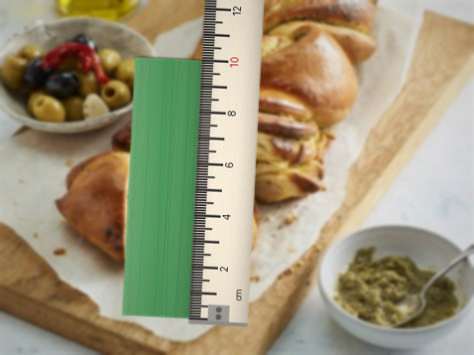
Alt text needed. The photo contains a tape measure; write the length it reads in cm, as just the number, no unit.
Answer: 10
